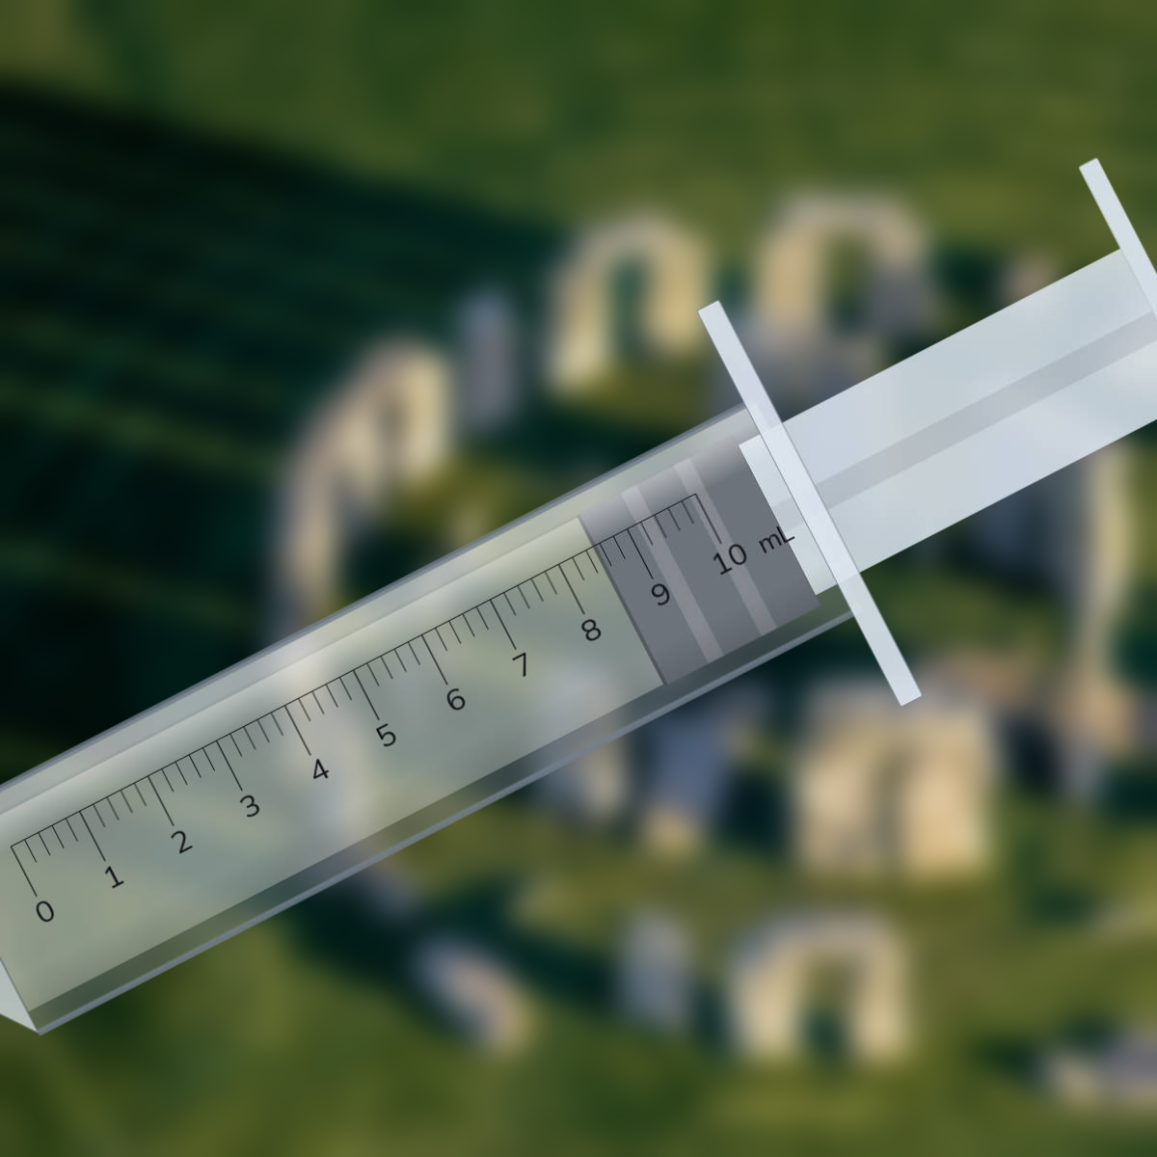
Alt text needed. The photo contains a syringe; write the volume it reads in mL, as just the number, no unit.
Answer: 8.5
